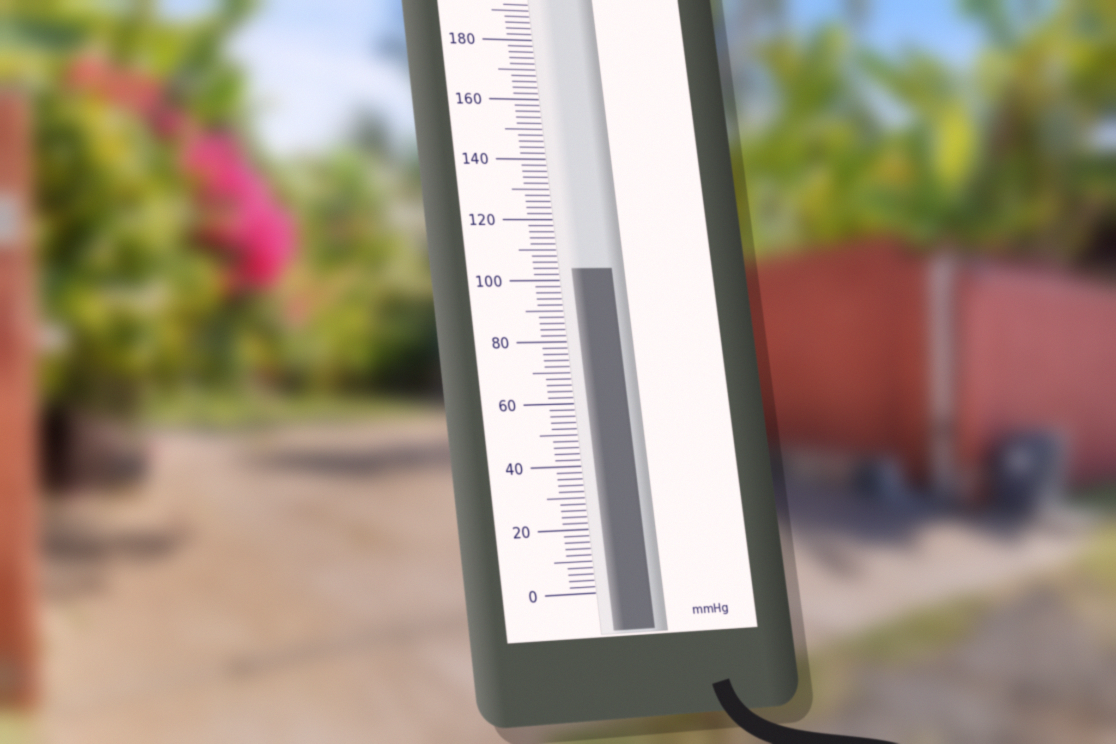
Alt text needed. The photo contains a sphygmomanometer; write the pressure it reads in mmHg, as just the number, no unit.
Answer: 104
